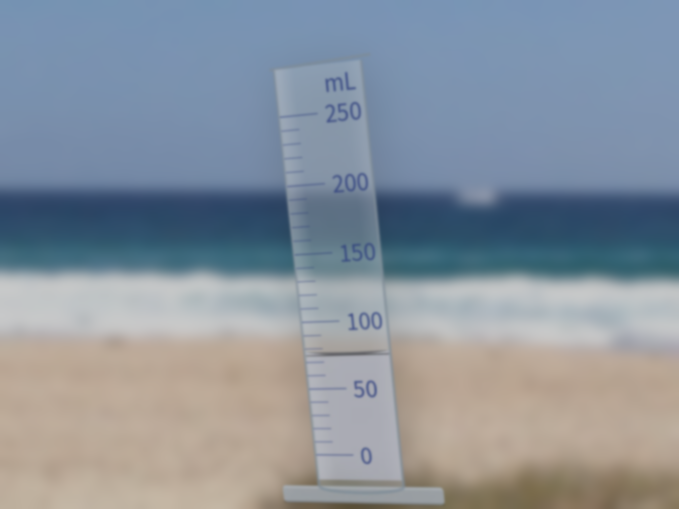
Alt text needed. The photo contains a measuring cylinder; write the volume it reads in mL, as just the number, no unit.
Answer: 75
